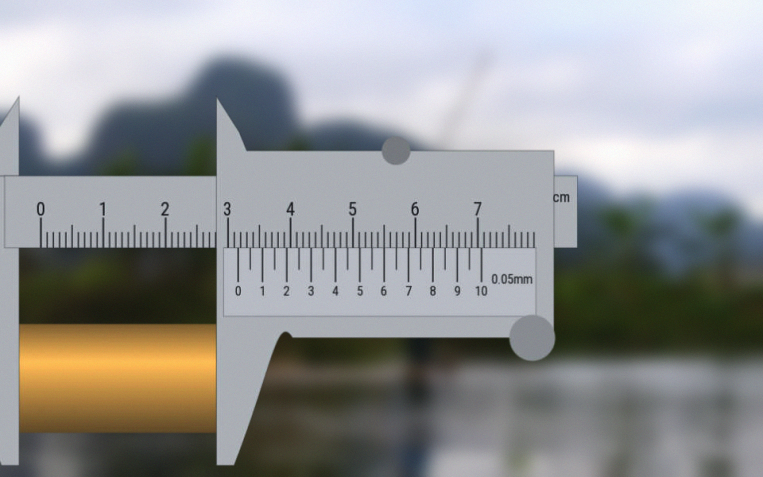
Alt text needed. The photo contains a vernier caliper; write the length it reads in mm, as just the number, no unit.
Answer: 31.6
